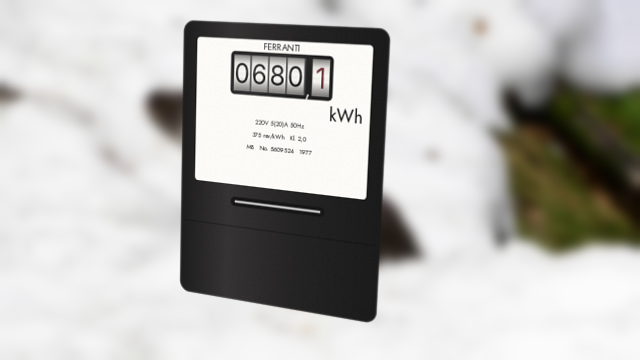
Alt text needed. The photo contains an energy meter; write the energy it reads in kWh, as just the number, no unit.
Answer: 680.1
